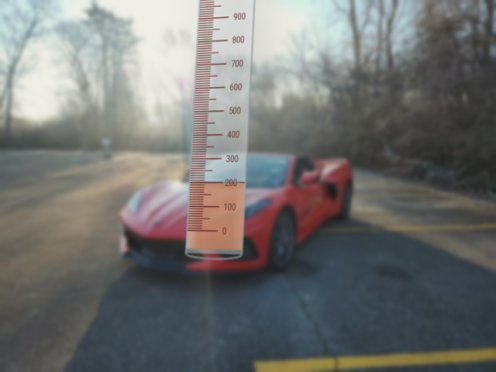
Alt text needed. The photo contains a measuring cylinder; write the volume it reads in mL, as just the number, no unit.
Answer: 200
